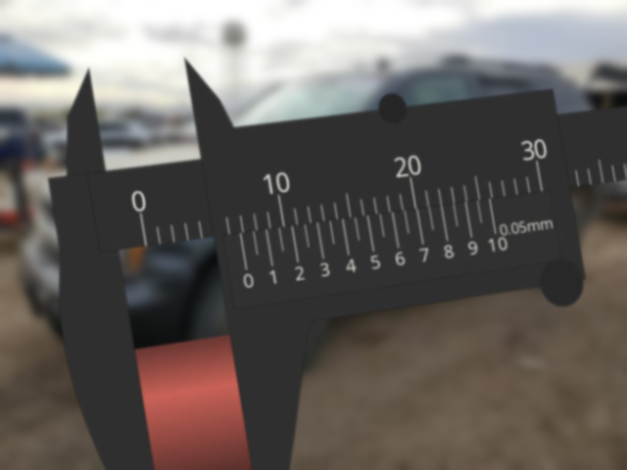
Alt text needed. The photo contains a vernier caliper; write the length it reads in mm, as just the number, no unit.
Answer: 6.8
